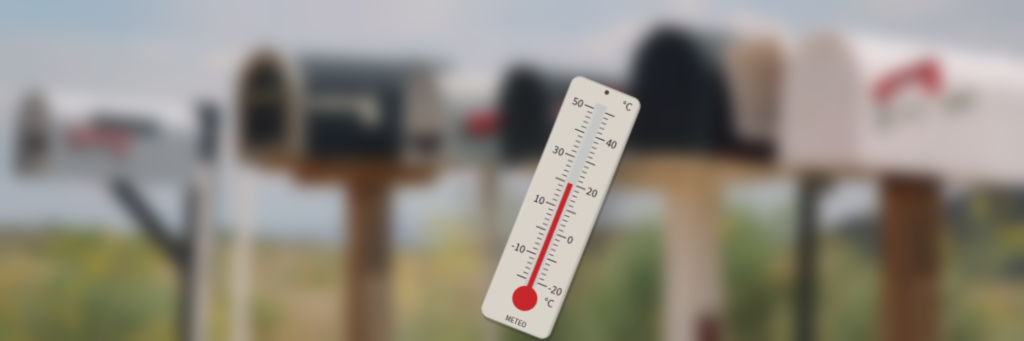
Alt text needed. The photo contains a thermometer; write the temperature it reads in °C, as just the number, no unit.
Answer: 20
